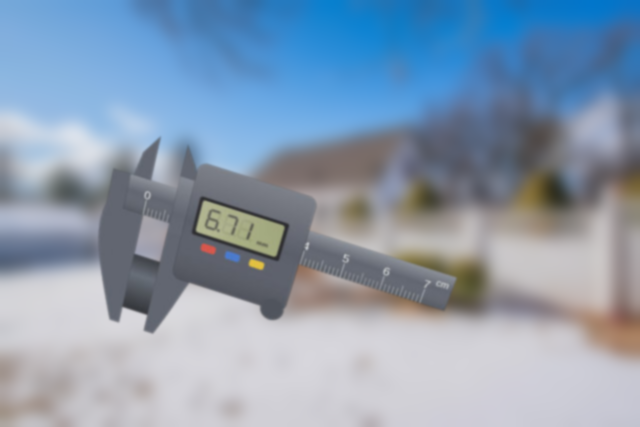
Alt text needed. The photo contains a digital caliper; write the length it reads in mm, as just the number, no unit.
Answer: 6.71
